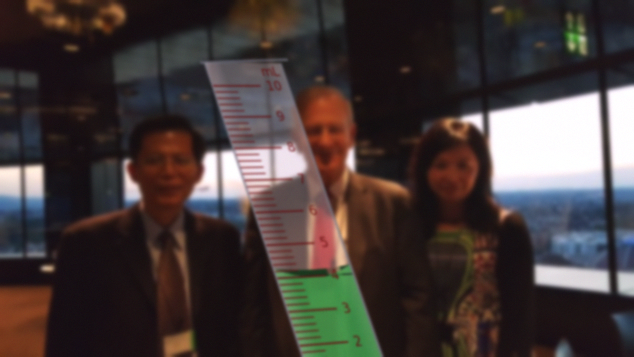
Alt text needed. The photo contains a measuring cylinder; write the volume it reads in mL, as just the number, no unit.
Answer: 4
